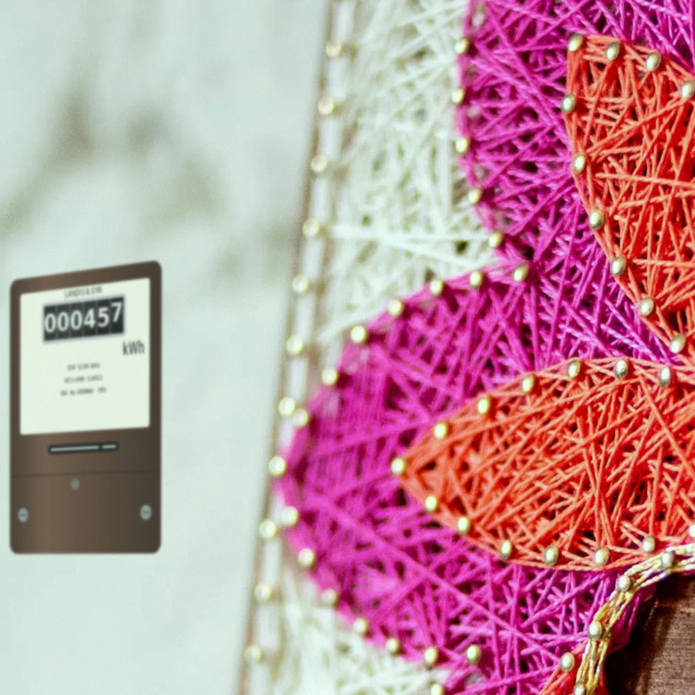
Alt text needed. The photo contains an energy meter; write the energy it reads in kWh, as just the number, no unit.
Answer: 457
